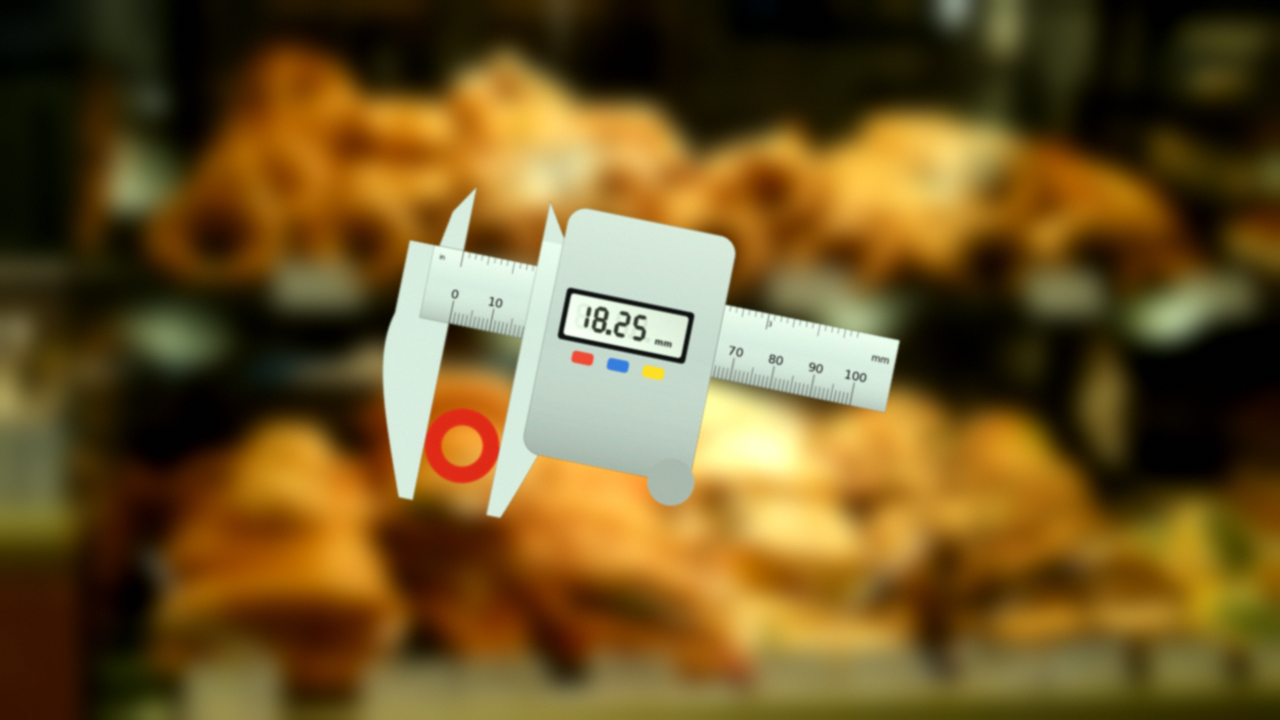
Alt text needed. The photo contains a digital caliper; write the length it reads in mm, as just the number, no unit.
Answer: 18.25
